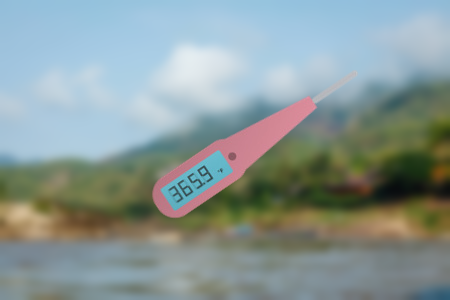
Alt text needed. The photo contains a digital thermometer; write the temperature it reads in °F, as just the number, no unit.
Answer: 365.9
